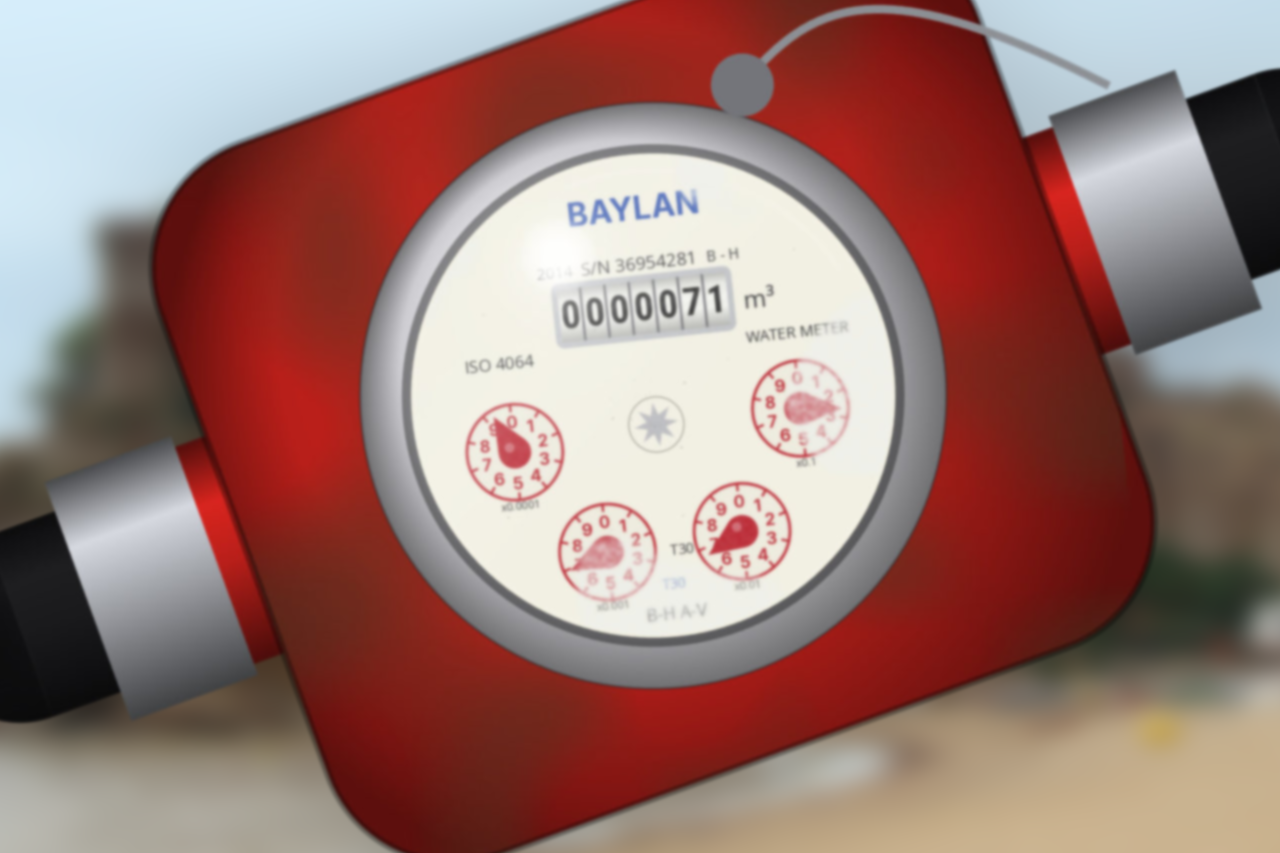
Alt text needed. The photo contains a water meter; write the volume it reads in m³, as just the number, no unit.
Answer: 71.2669
